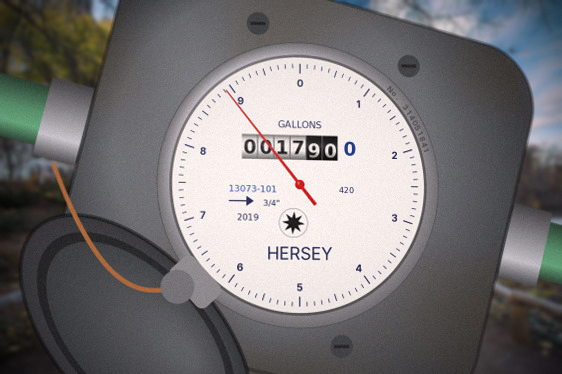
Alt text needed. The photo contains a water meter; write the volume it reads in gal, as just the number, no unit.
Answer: 17898.9
